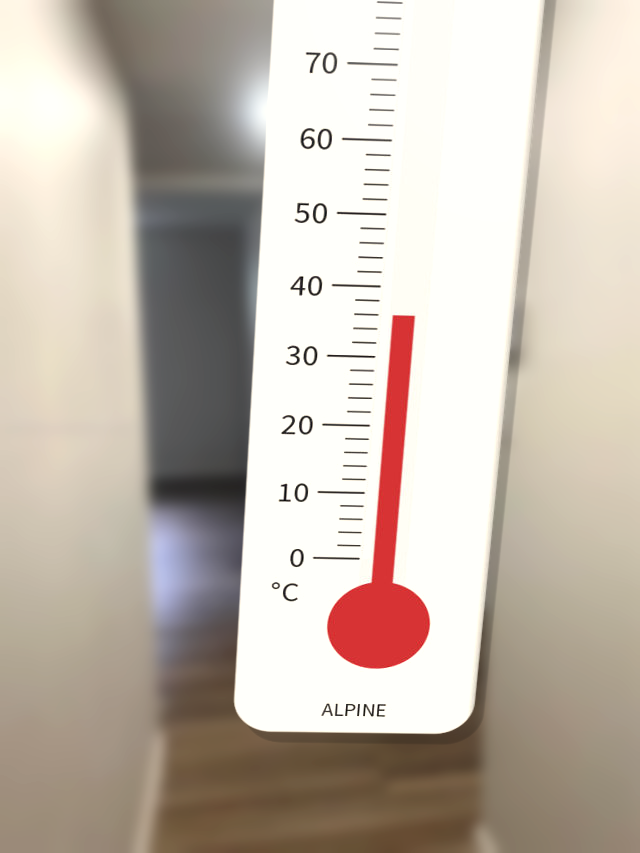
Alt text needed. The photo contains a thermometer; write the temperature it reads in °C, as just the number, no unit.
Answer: 36
